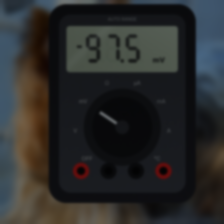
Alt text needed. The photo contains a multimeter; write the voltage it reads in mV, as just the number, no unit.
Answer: -97.5
